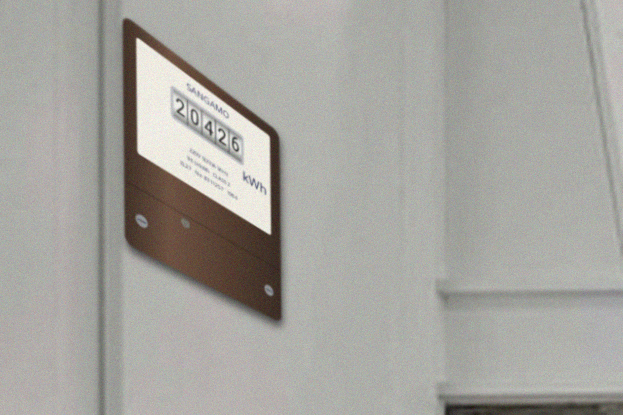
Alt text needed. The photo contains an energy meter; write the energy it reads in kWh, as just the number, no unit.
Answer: 20426
